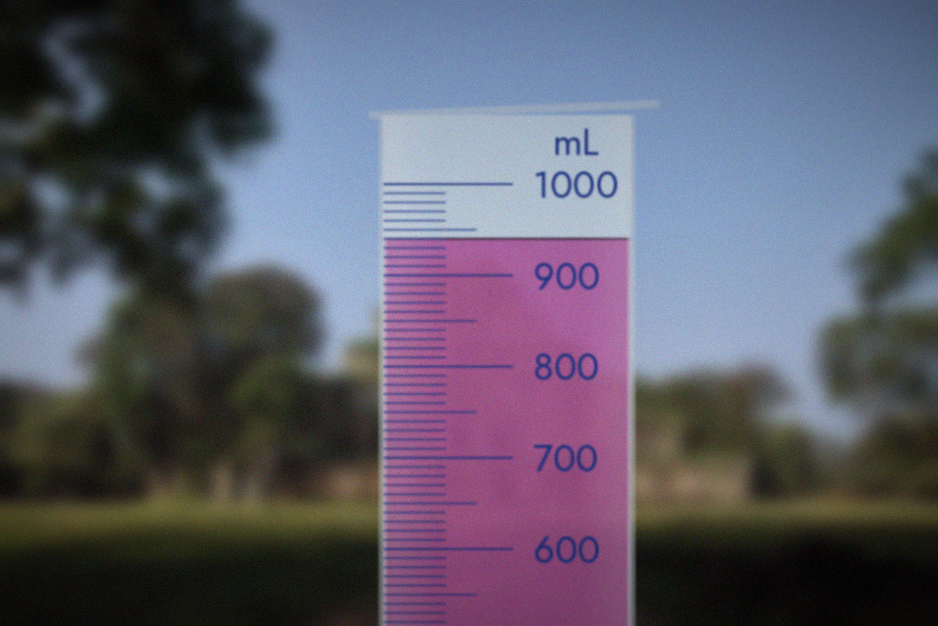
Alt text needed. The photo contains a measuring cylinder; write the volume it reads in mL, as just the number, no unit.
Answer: 940
